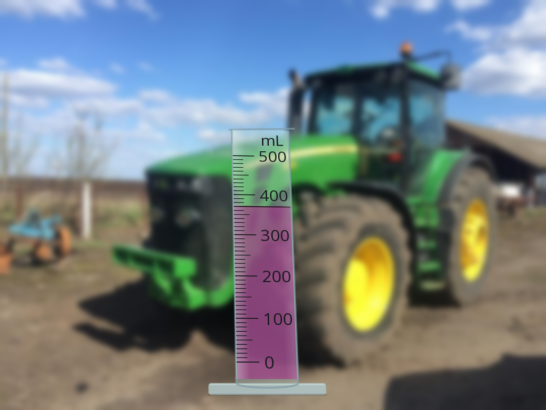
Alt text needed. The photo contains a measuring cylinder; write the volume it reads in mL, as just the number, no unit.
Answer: 370
